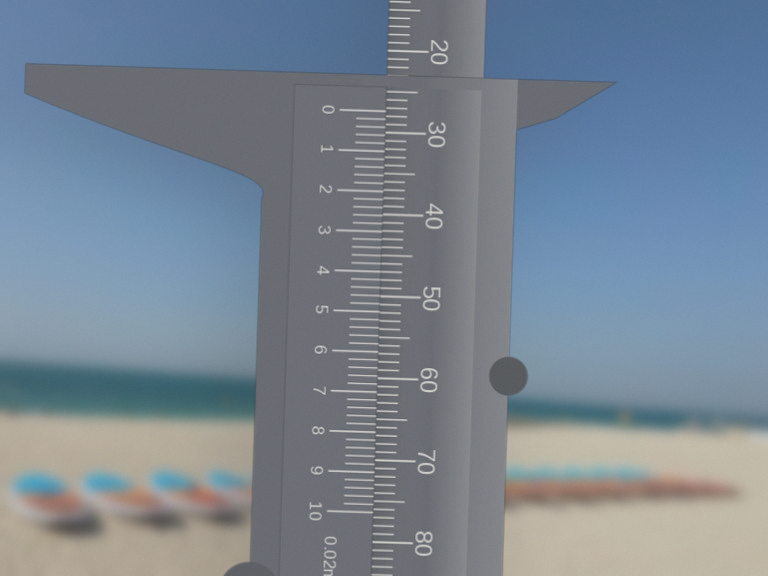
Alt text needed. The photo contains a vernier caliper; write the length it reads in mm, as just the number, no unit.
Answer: 27.4
